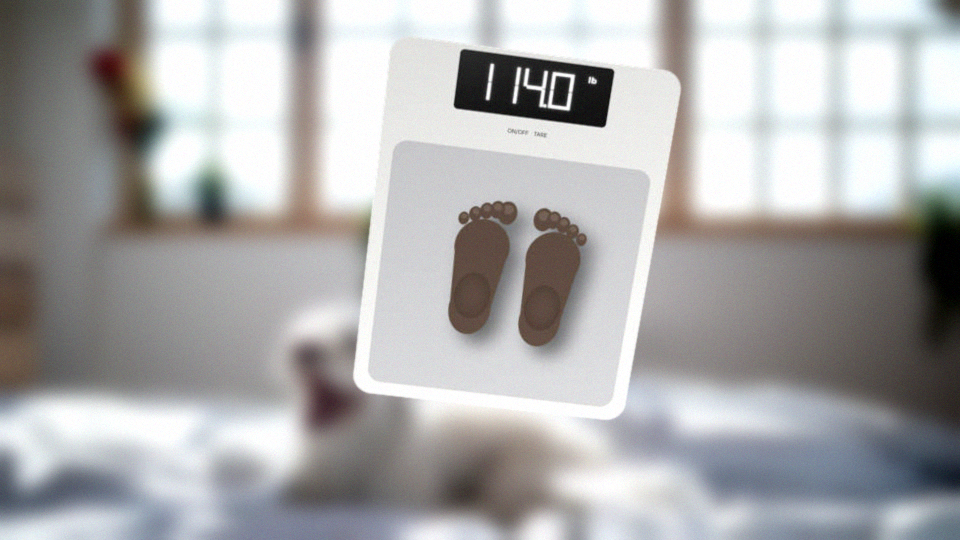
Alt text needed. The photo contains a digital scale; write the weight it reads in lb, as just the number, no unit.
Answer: 114.0
